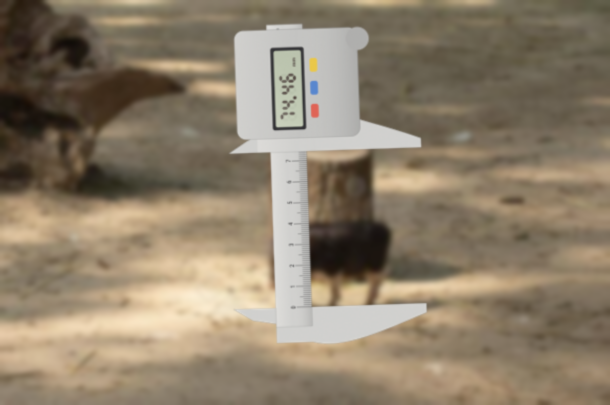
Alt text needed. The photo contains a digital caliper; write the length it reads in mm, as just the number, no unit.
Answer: 74.46
